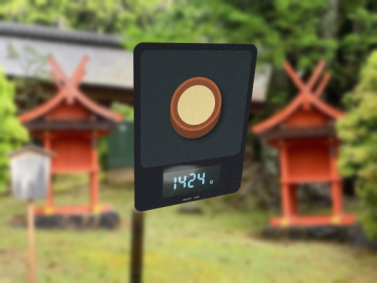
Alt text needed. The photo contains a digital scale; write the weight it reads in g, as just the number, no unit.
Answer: 1424
